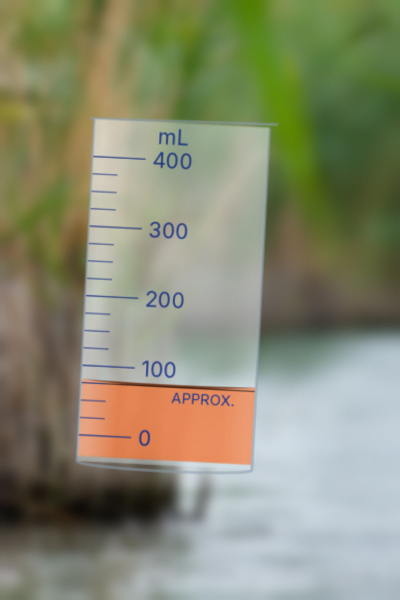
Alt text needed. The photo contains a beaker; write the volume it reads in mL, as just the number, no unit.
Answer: 75
